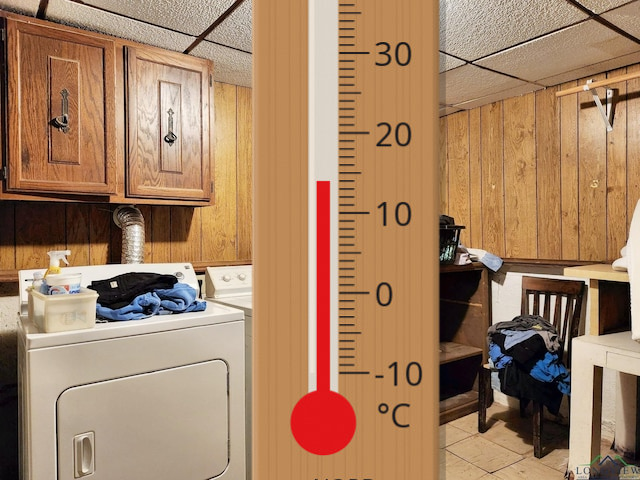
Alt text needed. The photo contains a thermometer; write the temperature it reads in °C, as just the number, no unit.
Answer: 14
